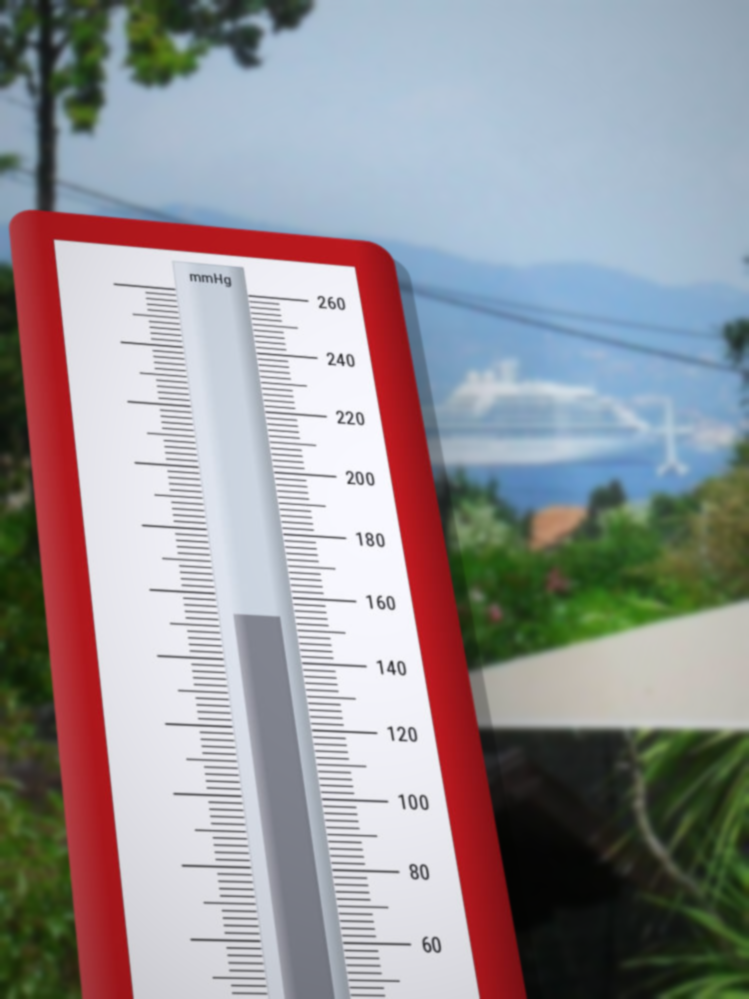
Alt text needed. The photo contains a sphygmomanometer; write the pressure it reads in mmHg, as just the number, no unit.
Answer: 154
